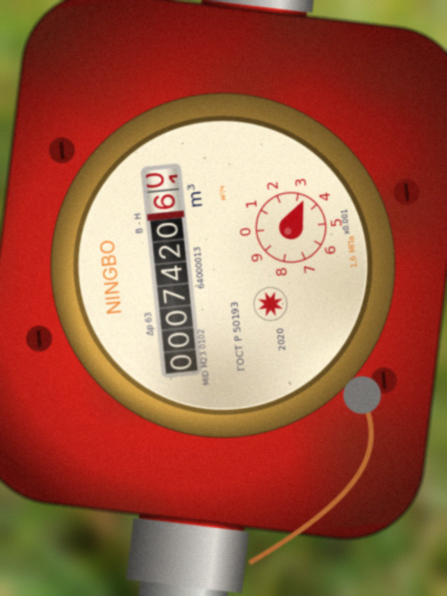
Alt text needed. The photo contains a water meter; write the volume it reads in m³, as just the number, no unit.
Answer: 7420.603
